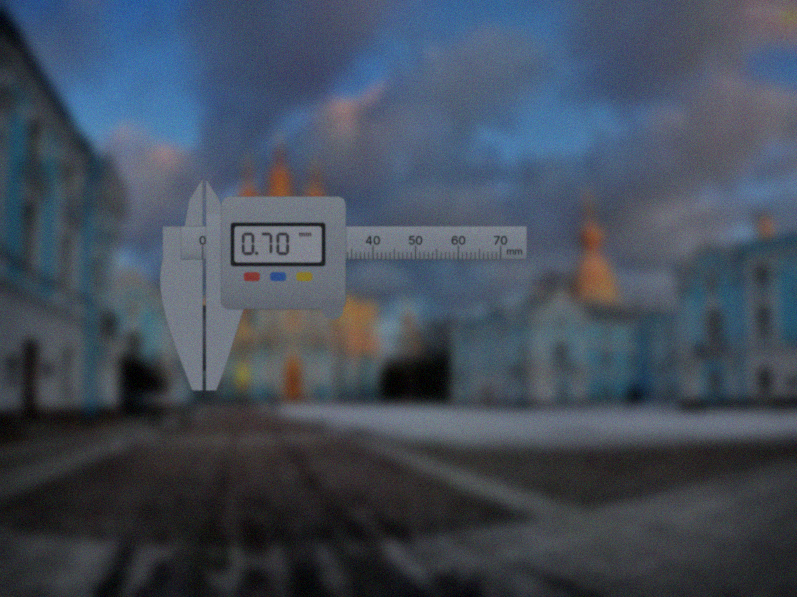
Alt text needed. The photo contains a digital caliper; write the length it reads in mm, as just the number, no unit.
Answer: 0.70
